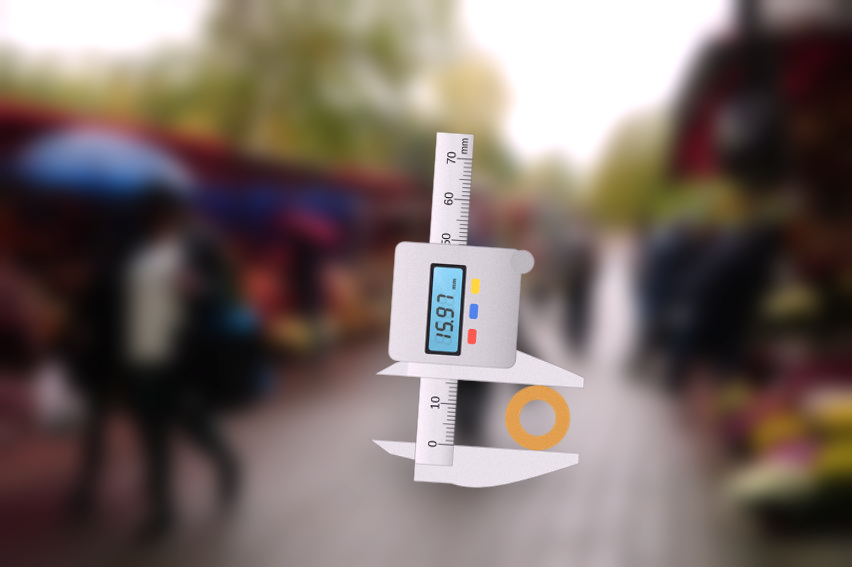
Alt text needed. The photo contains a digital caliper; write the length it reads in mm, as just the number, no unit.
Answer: 15.97
